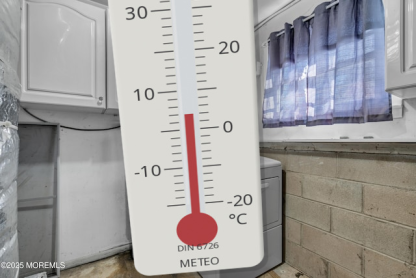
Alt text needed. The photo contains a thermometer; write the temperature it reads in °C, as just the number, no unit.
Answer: 4
